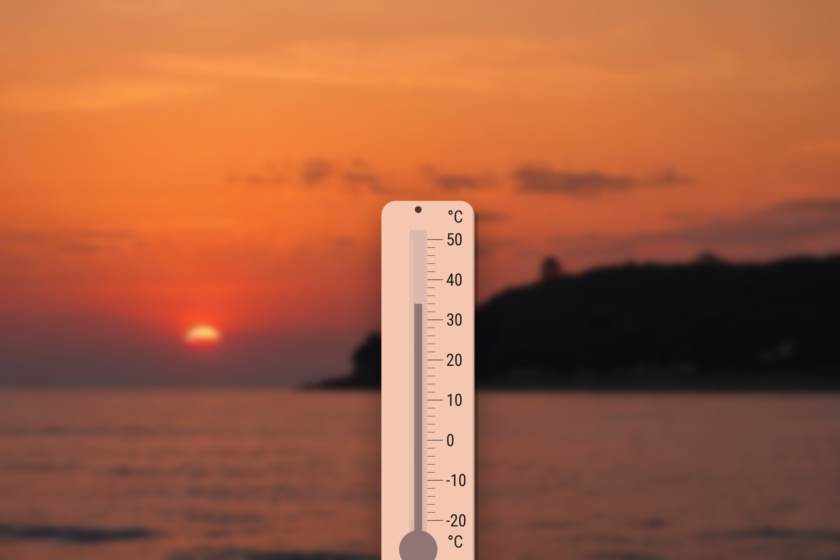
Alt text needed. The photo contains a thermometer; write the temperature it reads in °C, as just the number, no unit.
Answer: 34
